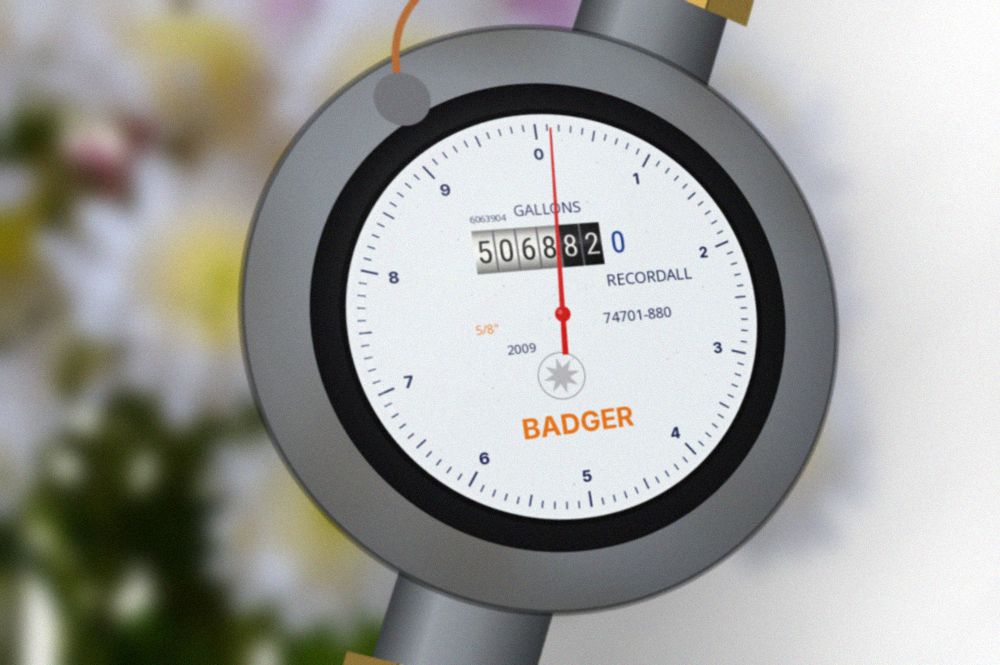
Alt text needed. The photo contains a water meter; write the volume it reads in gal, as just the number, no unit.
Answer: 5068820.1
